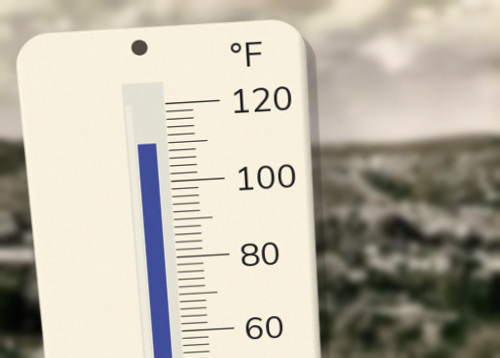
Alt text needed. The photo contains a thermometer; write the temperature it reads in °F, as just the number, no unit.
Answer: 110
